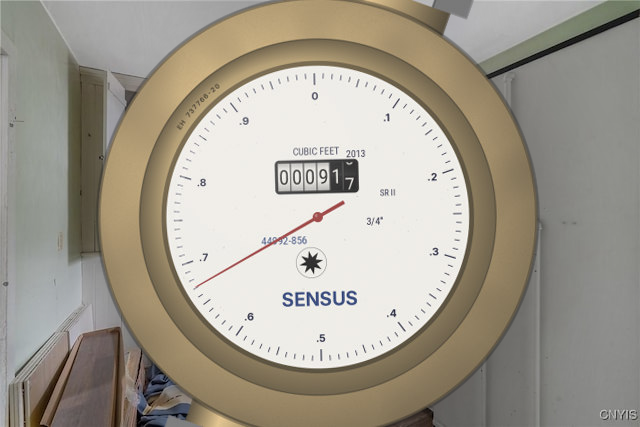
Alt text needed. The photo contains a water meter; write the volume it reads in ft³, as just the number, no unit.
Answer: 916.67
